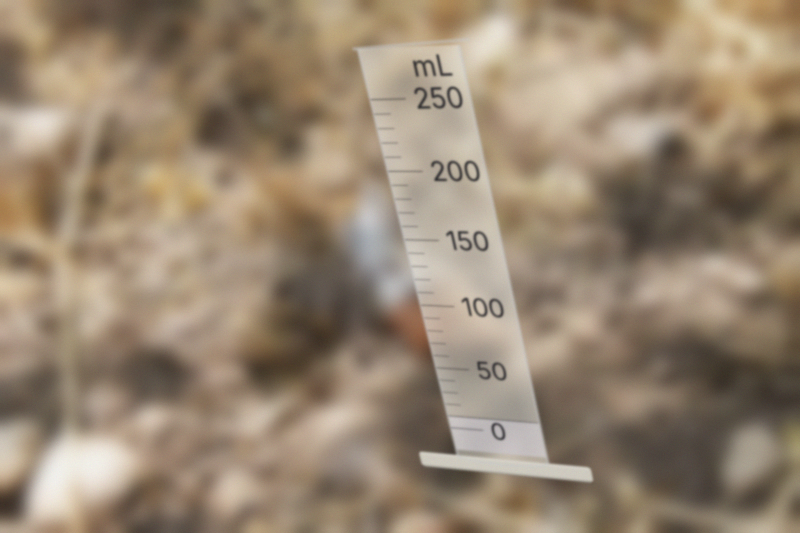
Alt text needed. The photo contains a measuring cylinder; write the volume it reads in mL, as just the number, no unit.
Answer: 10
